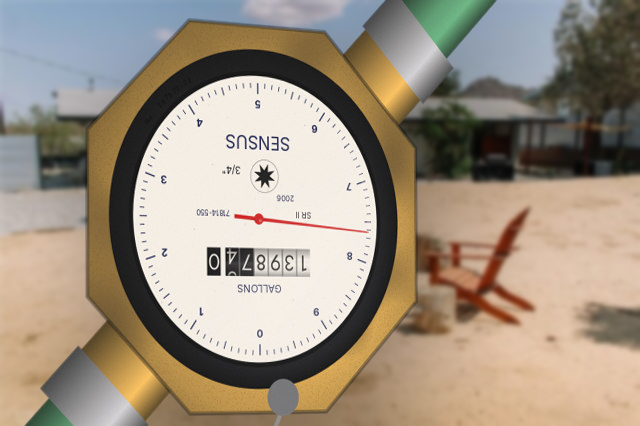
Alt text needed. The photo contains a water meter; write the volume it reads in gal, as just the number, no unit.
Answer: 1398737.6
